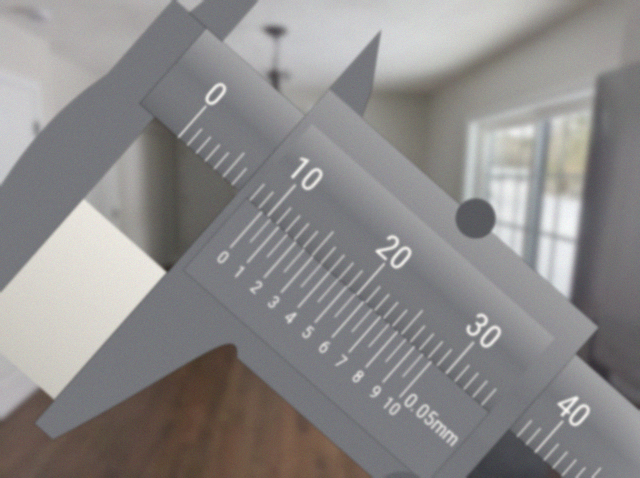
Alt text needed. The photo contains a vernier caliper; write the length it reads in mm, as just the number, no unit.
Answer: 9.4
